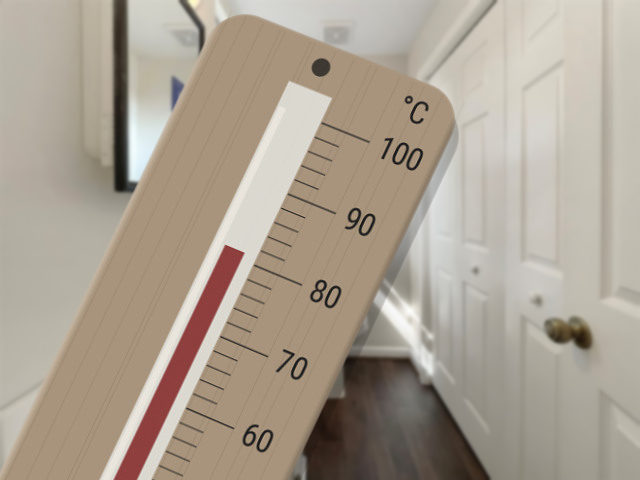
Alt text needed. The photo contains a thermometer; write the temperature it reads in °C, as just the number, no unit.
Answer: 81
